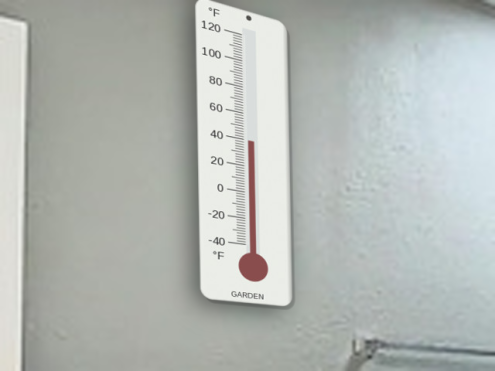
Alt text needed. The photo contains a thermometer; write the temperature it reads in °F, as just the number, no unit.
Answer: 40
